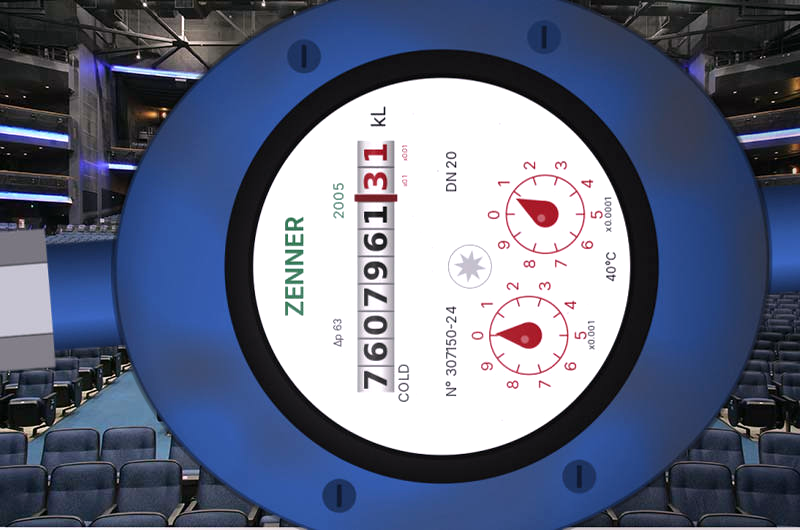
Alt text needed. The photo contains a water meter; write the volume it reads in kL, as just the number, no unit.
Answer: 7607961.3100
